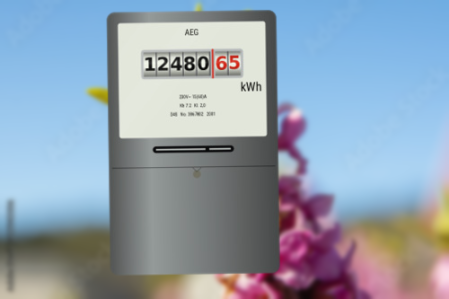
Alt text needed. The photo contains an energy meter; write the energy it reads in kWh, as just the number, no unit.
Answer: 12480.65
